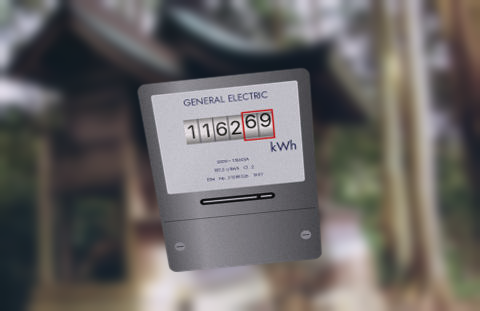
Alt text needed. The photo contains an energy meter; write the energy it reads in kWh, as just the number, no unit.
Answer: 1162.69
